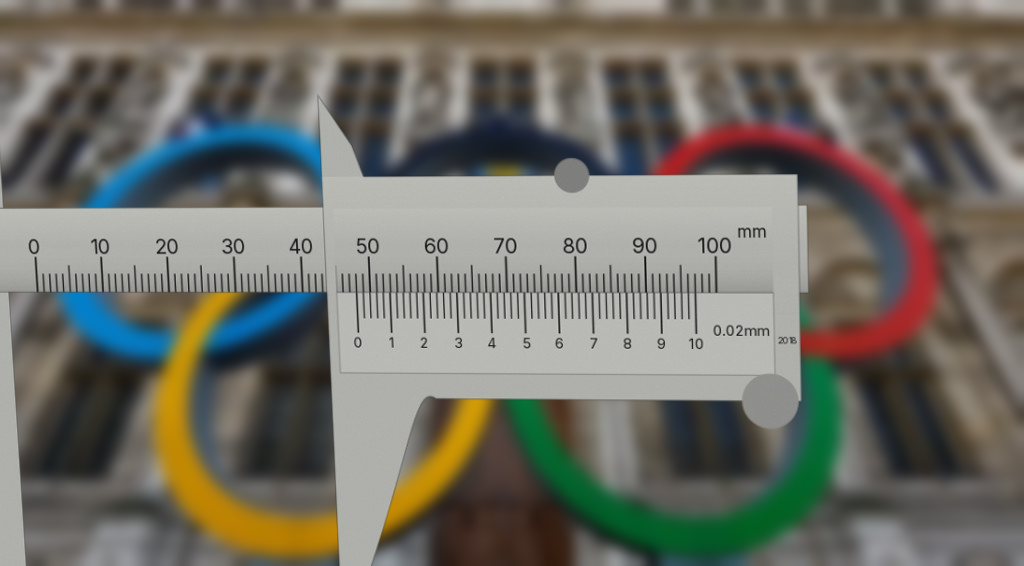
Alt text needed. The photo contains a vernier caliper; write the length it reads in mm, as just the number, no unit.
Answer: 48.0
